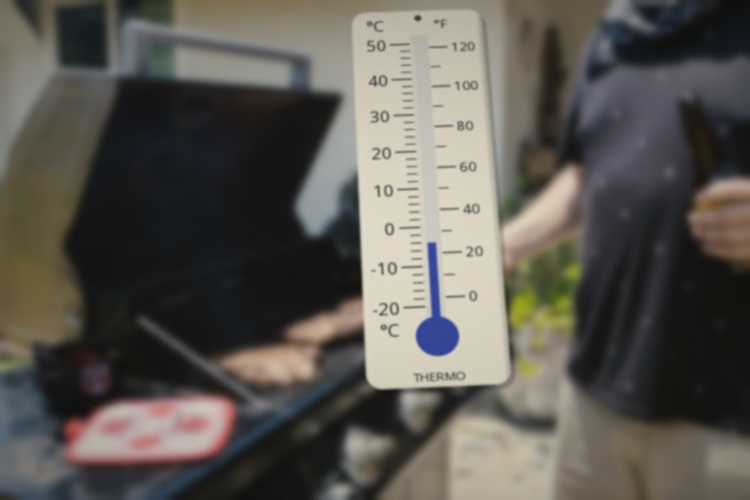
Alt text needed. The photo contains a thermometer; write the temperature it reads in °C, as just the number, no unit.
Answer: -4
